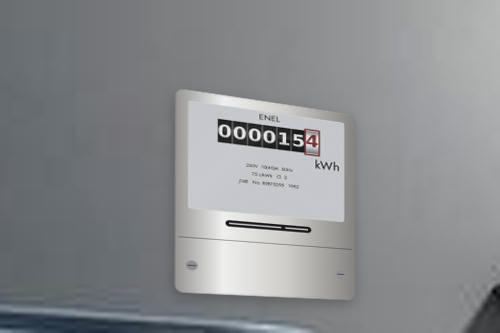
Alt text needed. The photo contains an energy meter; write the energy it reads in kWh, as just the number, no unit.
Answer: 15.4
